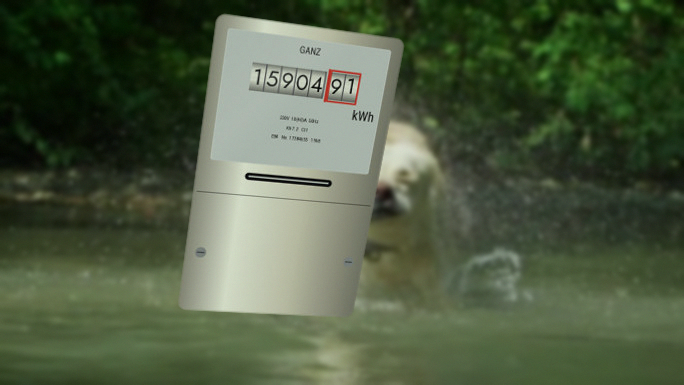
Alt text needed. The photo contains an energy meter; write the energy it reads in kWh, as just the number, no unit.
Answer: 15904.91
